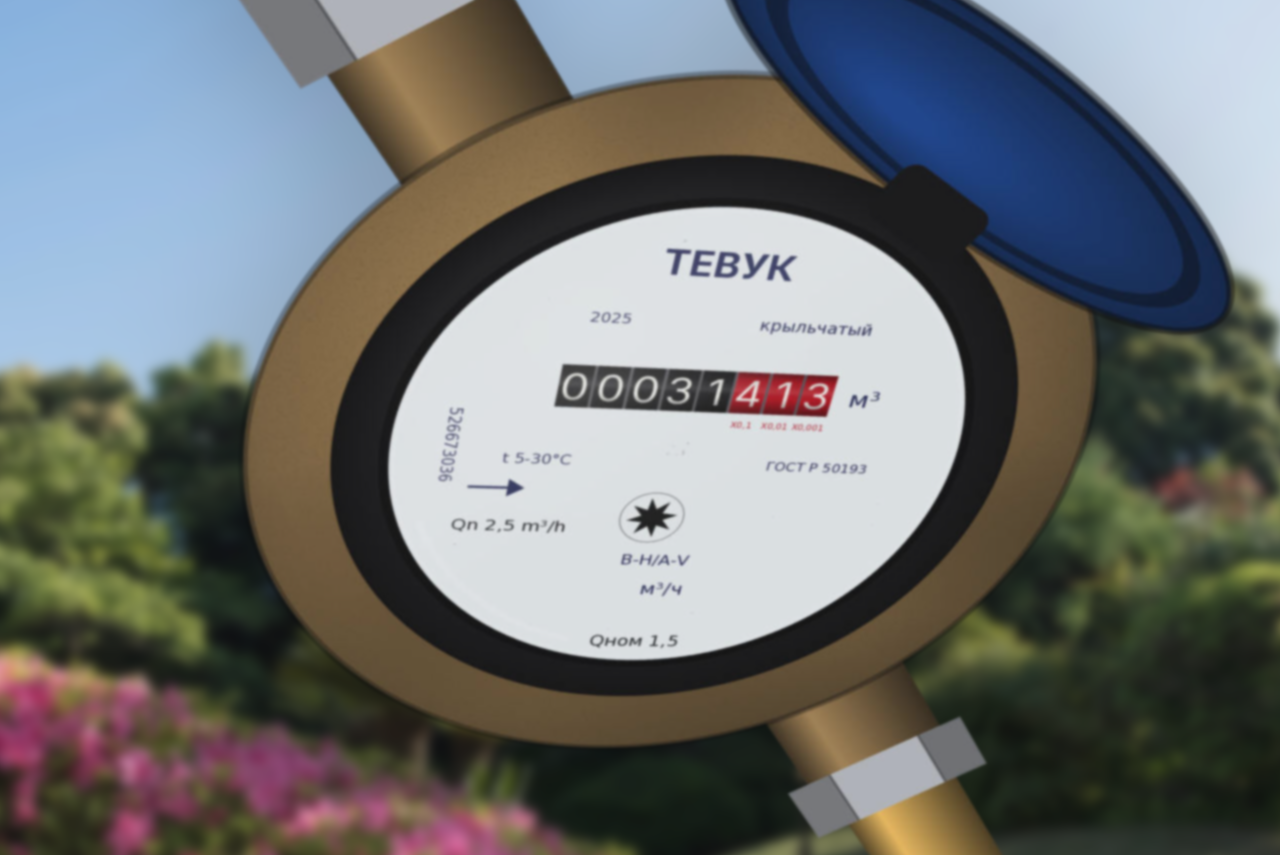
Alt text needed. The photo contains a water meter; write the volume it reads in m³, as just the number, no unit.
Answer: 31.413
